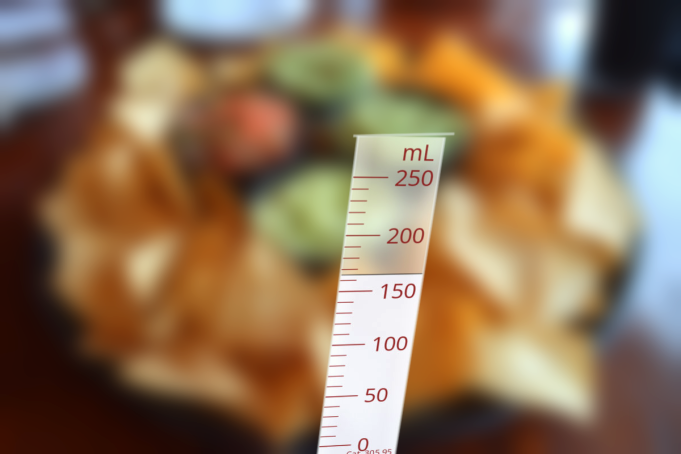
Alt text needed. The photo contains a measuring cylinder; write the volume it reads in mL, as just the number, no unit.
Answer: 165
